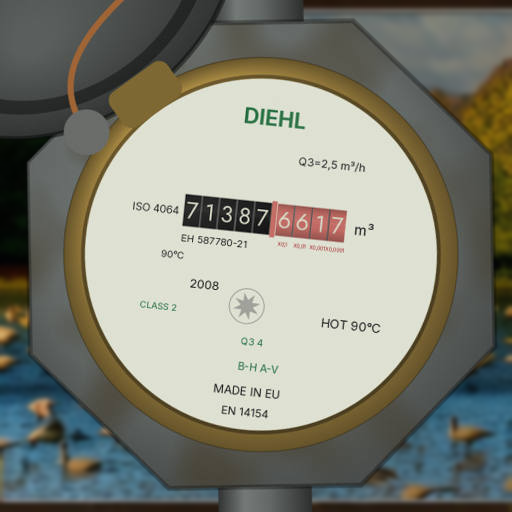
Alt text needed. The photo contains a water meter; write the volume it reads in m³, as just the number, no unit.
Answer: 71387.6617
